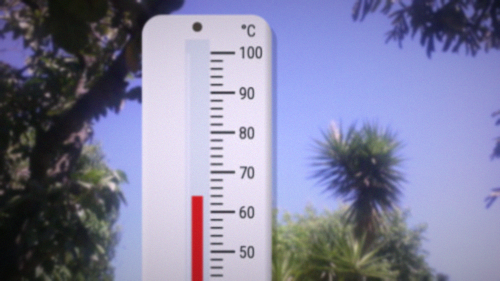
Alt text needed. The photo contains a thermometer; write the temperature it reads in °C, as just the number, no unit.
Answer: 64
